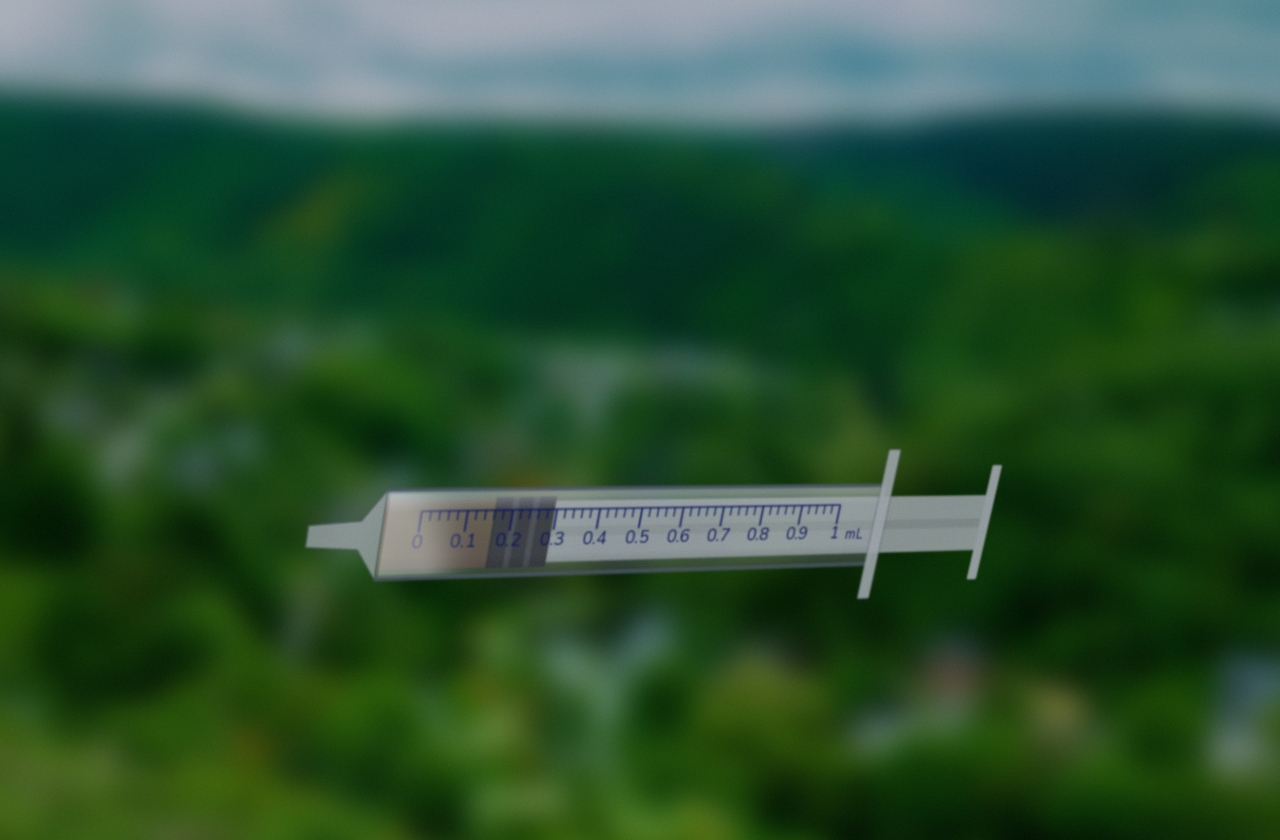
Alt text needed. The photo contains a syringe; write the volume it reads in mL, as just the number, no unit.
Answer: 0.16
